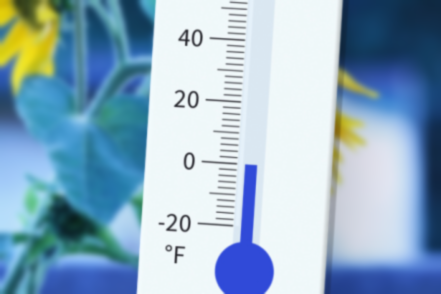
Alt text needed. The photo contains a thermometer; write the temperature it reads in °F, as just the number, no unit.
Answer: 0
